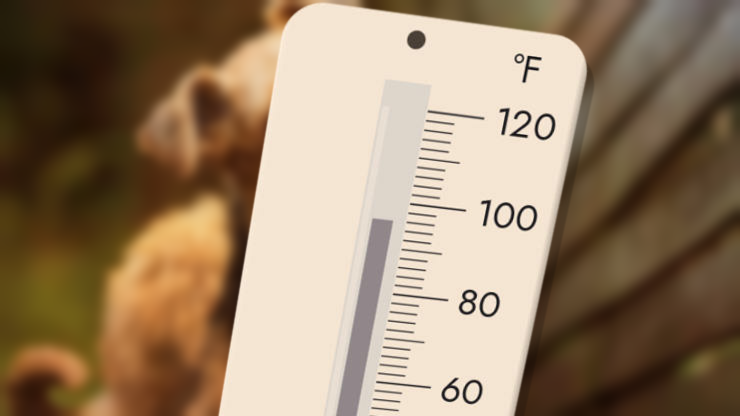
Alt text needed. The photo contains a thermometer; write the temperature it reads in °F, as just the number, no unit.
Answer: 96
